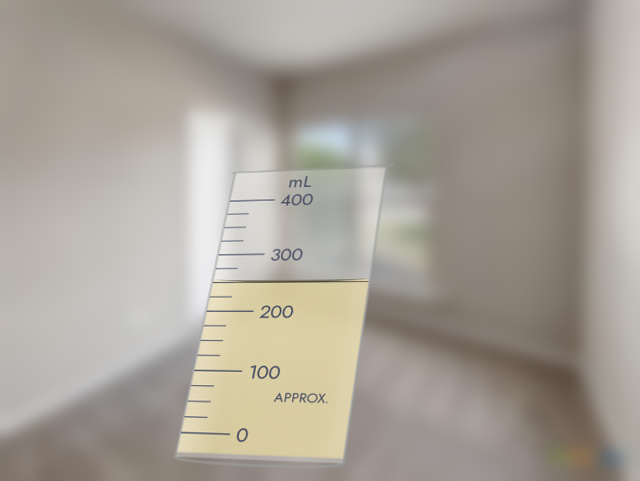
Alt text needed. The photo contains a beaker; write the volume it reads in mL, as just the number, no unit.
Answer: 250
